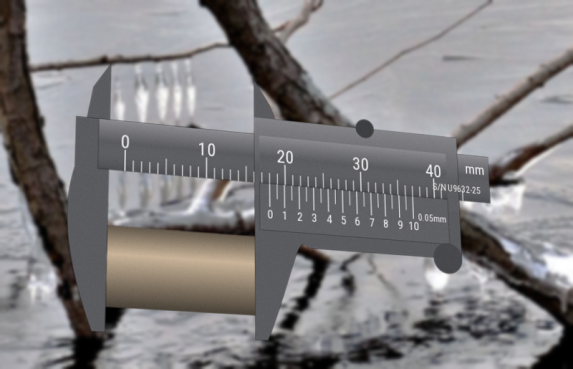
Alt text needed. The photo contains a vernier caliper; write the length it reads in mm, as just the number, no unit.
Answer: 18.0
